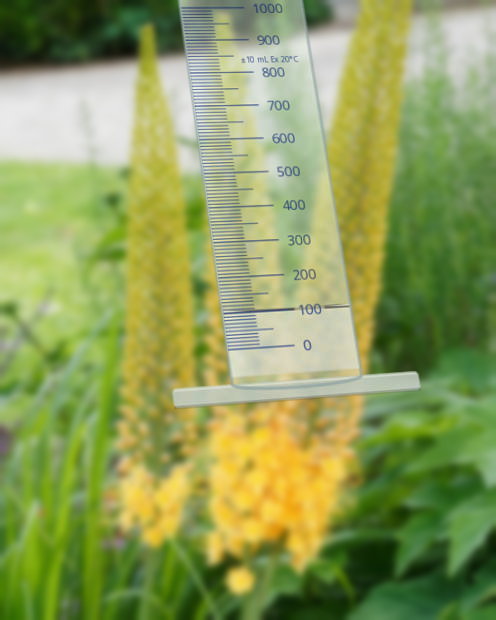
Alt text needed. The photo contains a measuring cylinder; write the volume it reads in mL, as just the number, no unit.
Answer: 100
